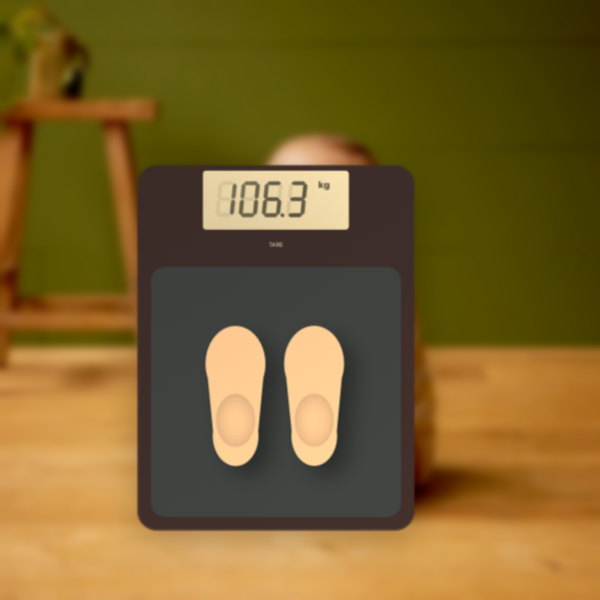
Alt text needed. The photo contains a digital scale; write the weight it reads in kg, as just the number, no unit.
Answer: 106.3
